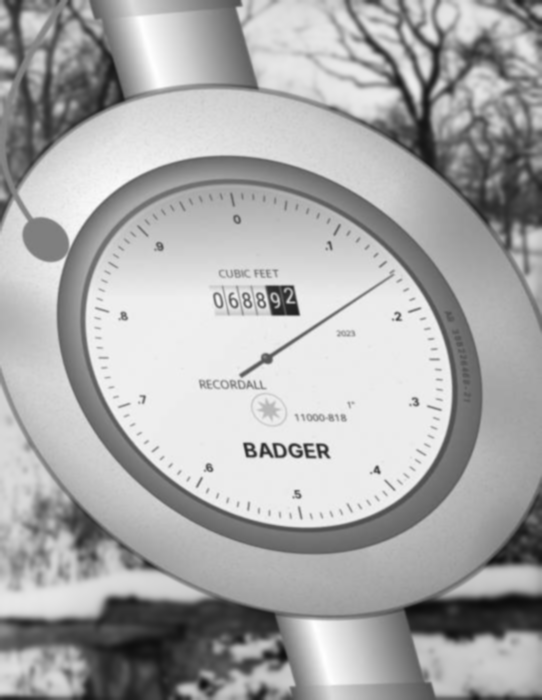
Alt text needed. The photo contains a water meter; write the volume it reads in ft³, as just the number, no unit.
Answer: 68892.16
